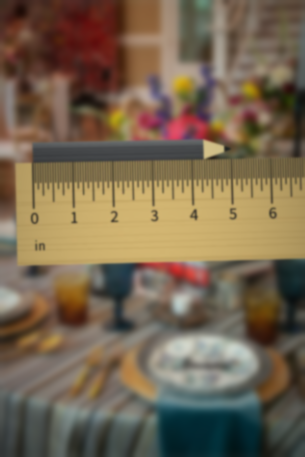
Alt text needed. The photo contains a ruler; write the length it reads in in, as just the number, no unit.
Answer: 5
